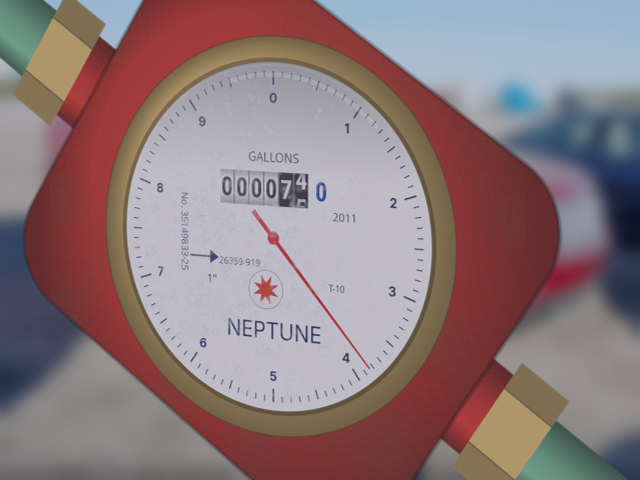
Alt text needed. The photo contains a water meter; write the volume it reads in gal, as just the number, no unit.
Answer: 743.8
